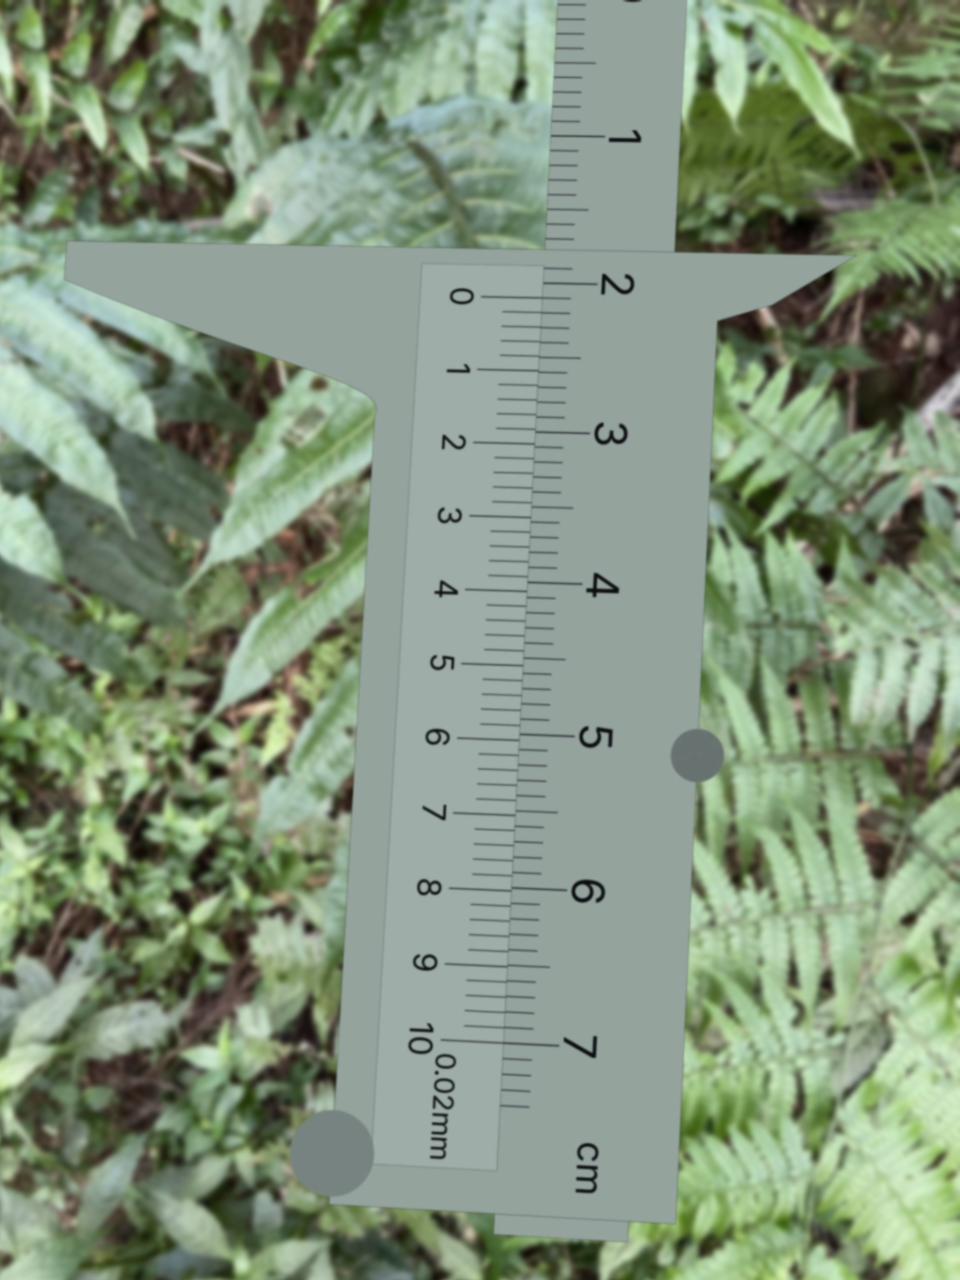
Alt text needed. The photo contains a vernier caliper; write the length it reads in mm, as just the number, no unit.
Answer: 21.0
